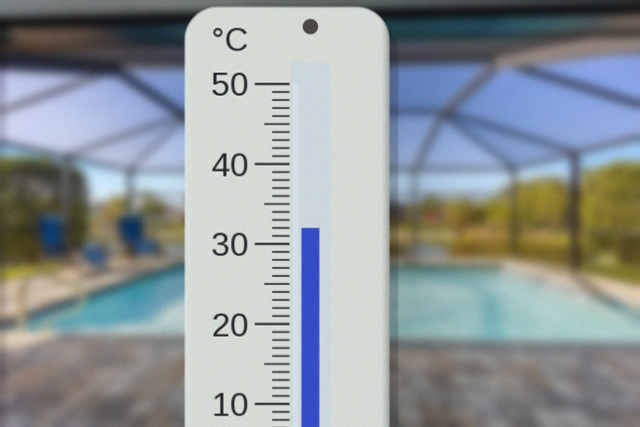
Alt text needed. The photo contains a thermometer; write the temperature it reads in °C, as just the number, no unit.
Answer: 32
